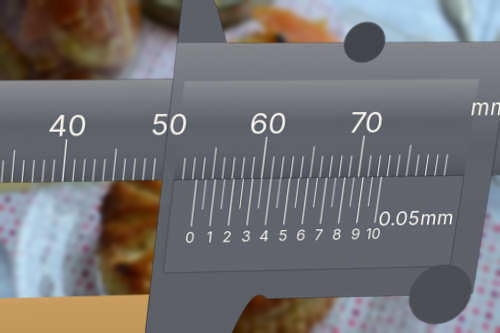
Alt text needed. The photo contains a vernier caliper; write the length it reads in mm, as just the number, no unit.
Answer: 53.4
